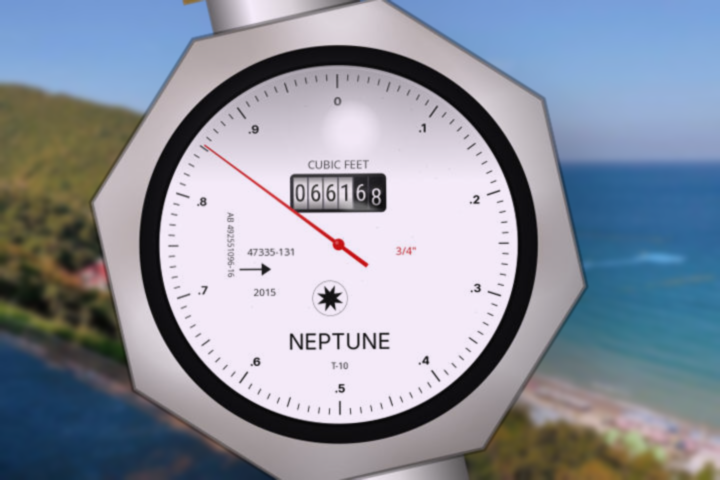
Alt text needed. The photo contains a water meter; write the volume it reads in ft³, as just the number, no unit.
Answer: 66167.85
